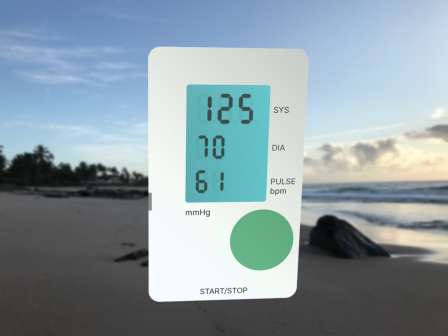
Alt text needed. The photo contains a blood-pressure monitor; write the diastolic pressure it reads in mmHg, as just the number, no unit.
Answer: 70
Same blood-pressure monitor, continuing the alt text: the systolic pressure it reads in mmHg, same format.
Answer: 125
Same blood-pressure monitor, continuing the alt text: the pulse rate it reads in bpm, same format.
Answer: 61
